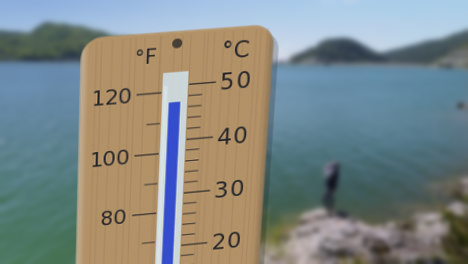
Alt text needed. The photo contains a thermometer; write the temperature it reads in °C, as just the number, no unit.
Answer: 47
